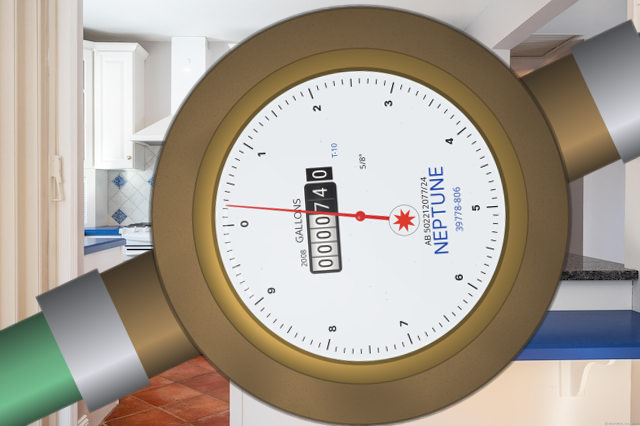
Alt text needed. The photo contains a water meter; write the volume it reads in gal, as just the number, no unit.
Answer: 740.2
